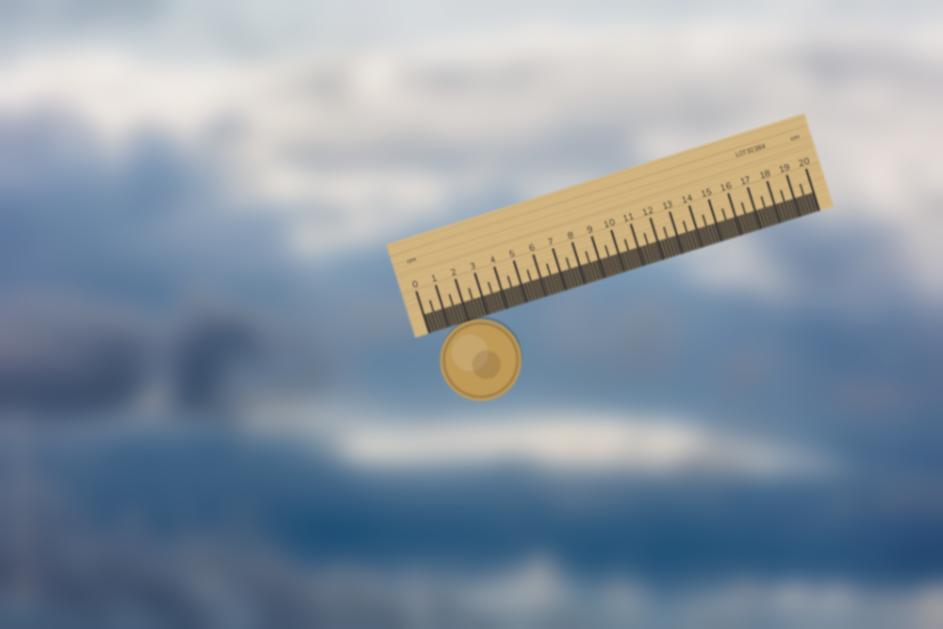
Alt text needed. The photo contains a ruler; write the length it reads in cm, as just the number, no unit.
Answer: 4
